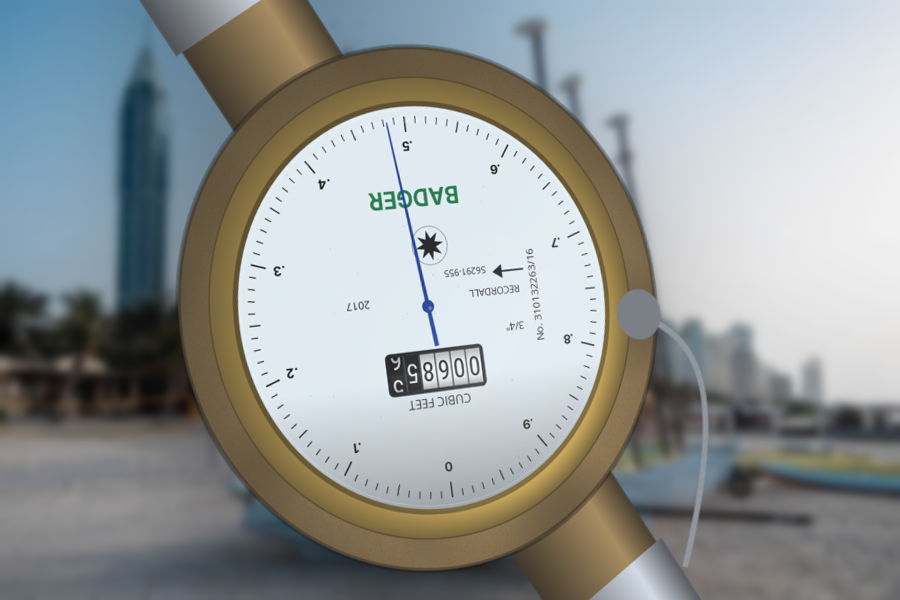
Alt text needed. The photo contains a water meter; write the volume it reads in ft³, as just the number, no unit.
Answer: 6855.48
